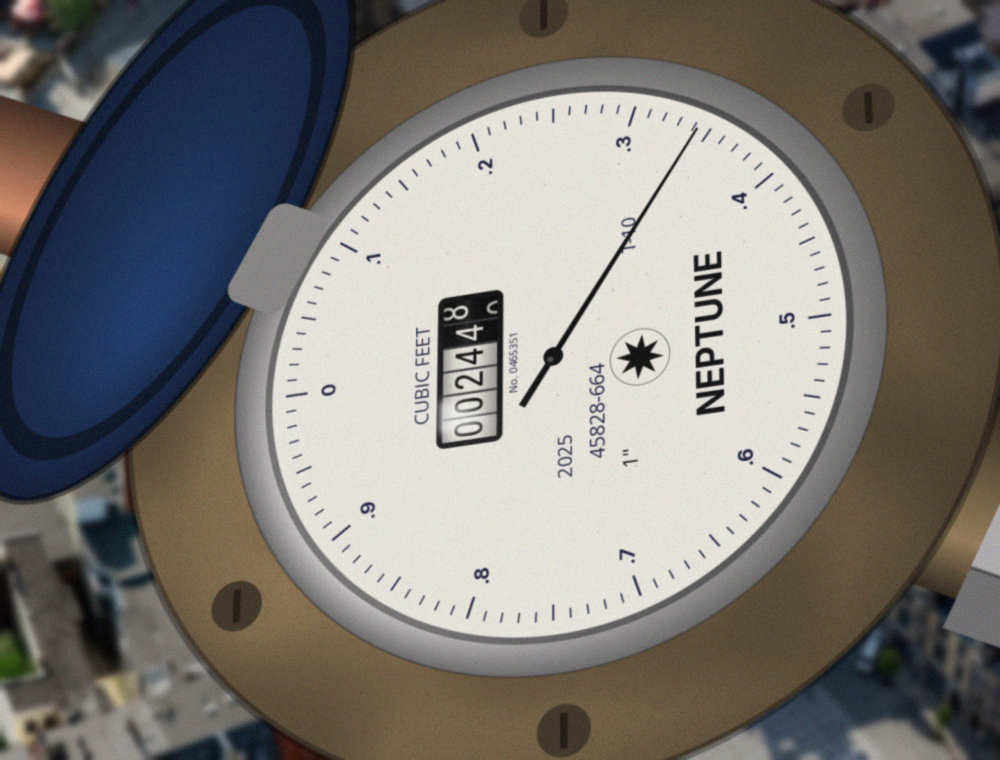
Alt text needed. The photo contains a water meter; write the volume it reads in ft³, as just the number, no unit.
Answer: 2448.34
